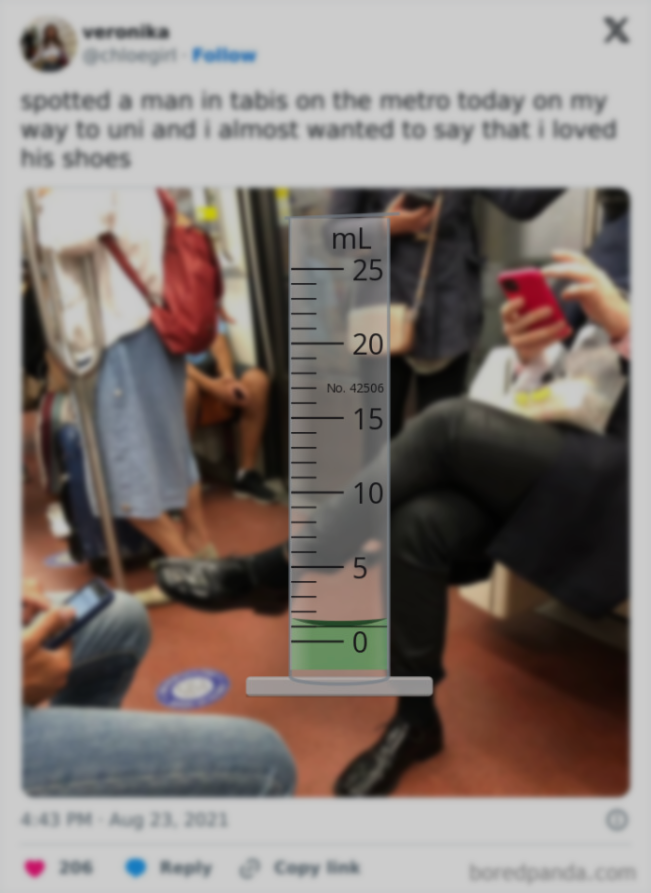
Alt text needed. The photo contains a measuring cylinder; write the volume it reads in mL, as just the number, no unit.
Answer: 1
